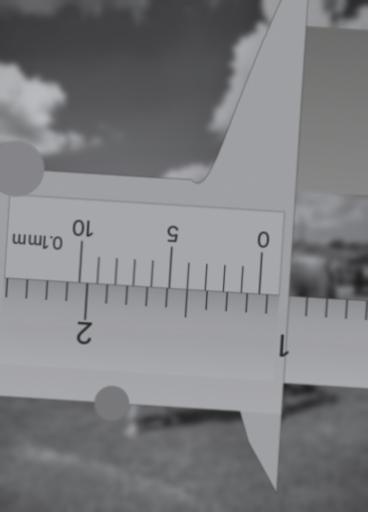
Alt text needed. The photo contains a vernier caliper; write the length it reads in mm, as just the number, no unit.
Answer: 11.4
